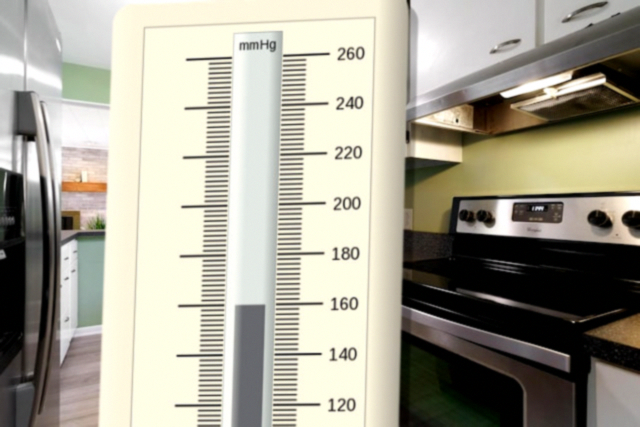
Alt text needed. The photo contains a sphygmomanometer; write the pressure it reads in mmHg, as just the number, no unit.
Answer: 160
